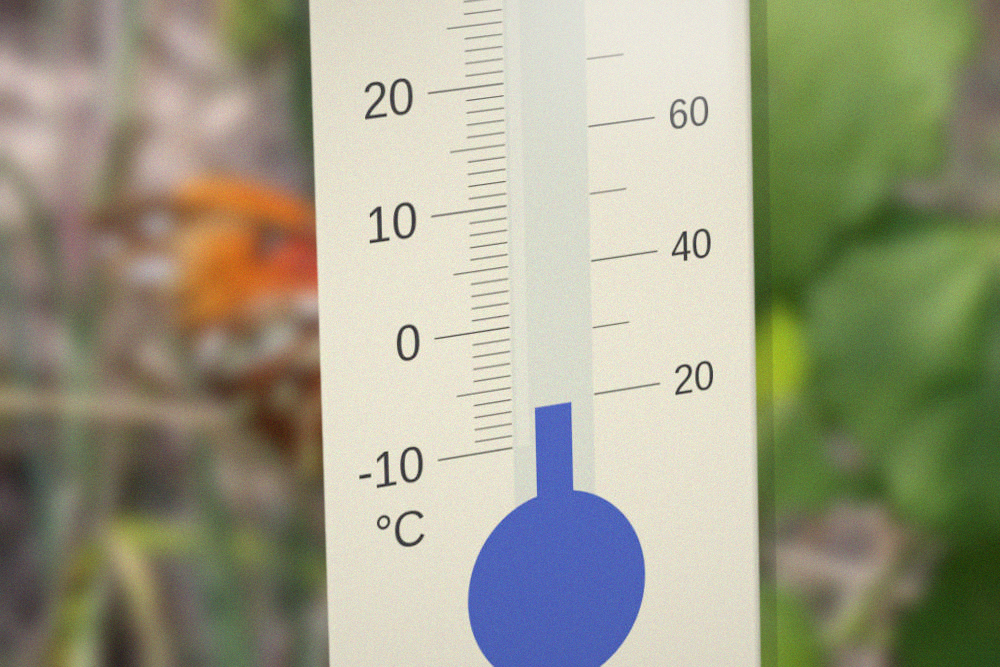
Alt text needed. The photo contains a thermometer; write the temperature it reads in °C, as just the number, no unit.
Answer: -7
